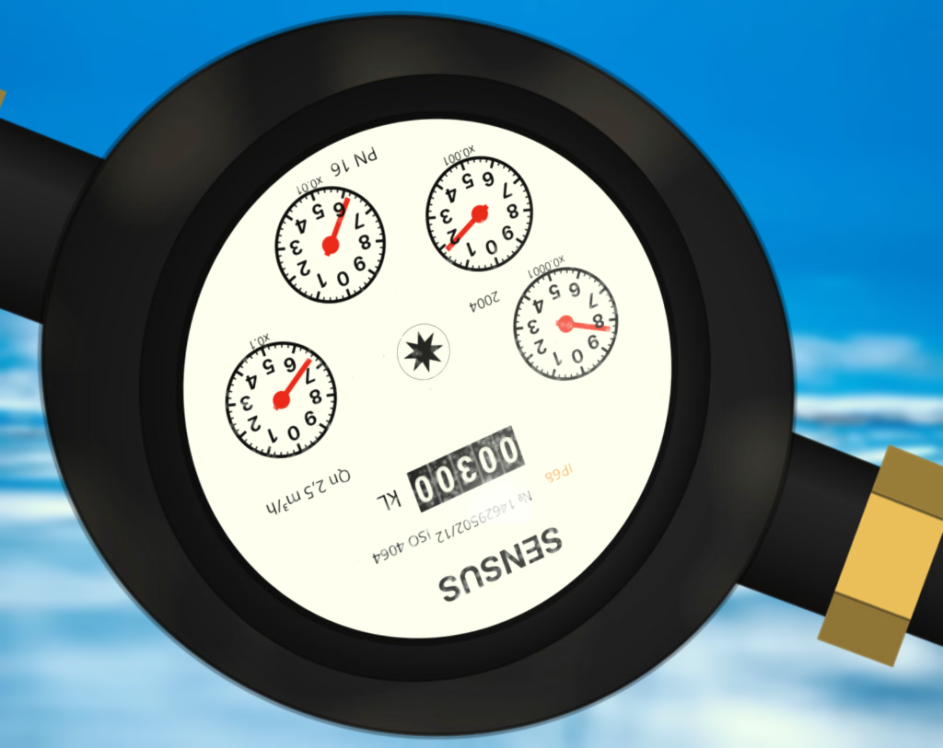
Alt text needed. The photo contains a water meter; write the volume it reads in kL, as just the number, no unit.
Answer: 300.6618
